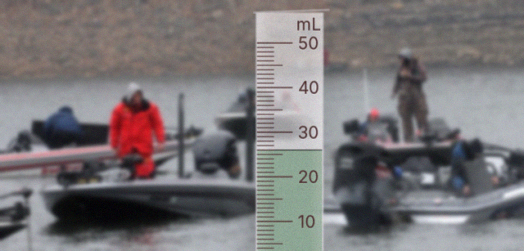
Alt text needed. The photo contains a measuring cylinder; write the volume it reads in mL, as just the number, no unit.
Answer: 26
